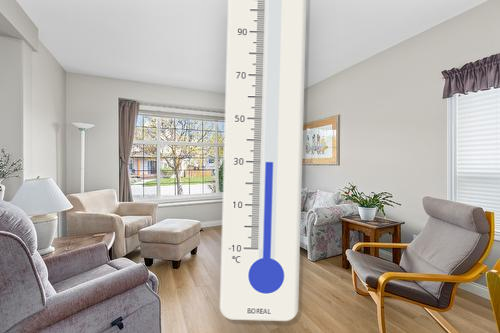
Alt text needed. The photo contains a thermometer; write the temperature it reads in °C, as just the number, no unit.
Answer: 30
